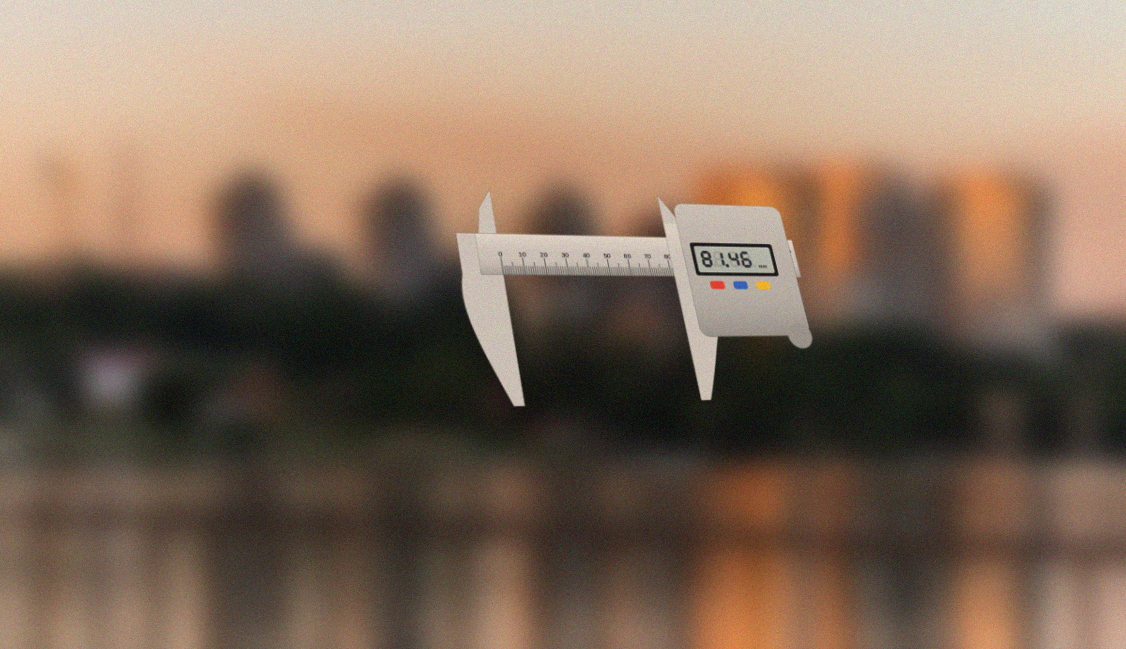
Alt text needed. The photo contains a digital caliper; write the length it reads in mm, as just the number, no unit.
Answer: 81.46
